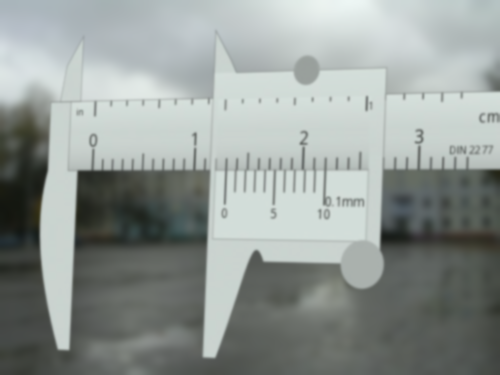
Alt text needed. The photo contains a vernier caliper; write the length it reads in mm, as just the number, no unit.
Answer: 13.0
